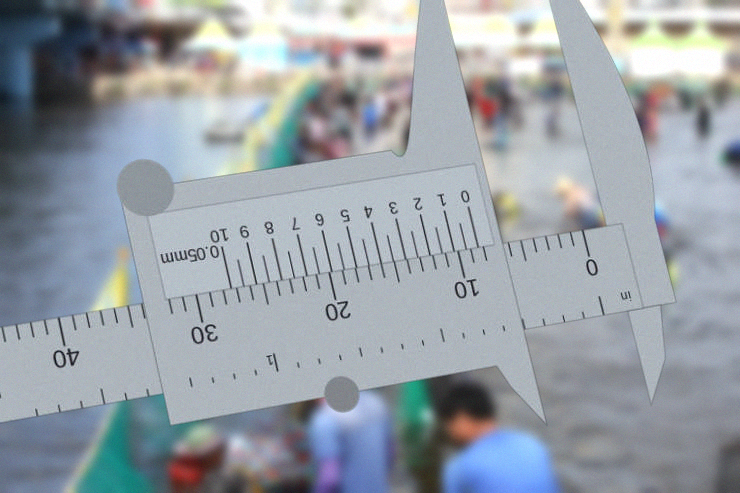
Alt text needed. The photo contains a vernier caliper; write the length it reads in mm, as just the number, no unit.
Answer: 8.4
